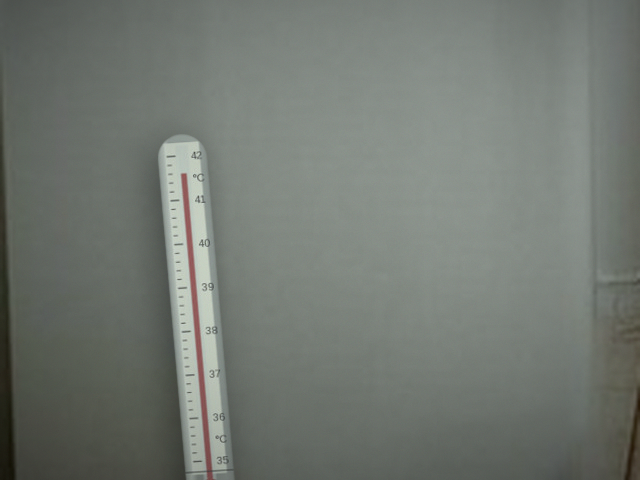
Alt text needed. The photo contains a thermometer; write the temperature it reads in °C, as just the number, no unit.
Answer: 41.6
